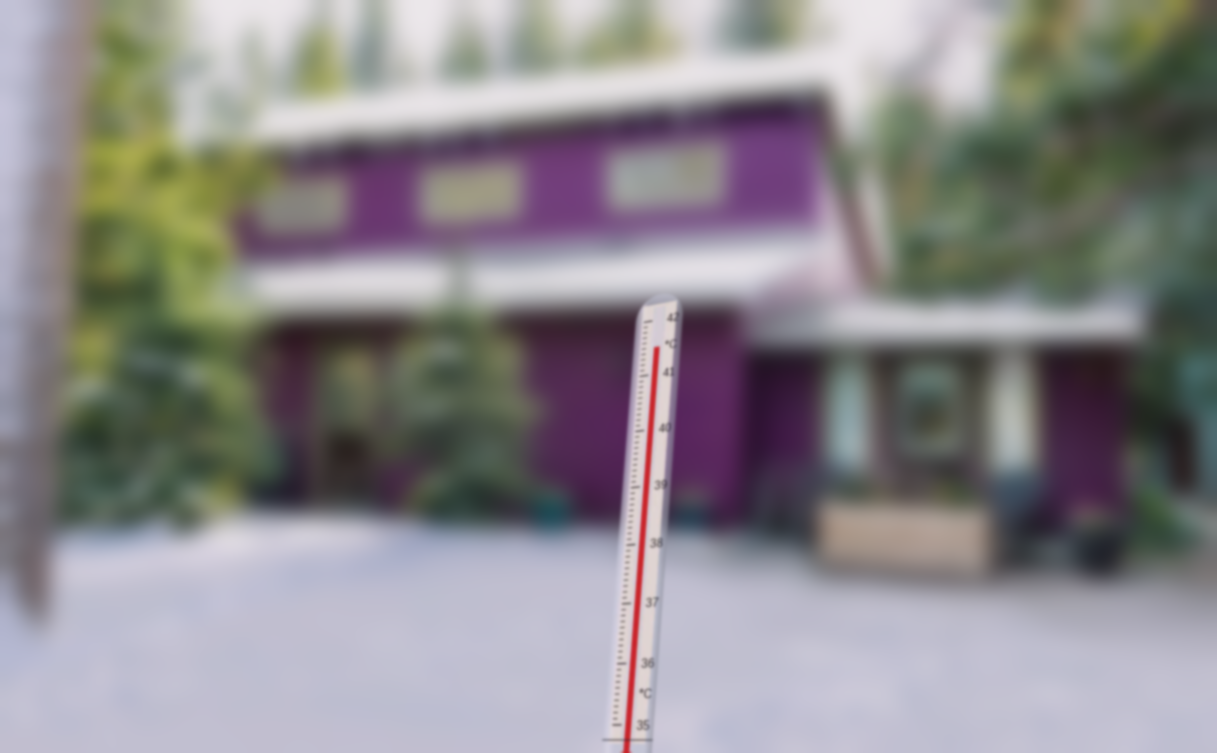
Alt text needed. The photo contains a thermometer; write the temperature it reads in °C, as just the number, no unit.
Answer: 41.5
